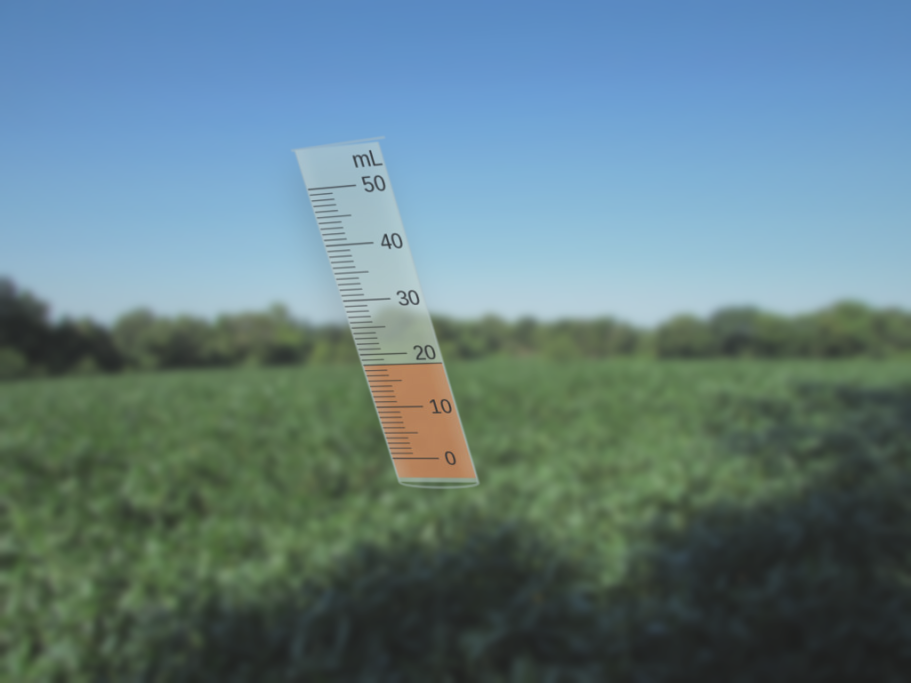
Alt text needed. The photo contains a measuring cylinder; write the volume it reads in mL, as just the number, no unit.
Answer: 18
